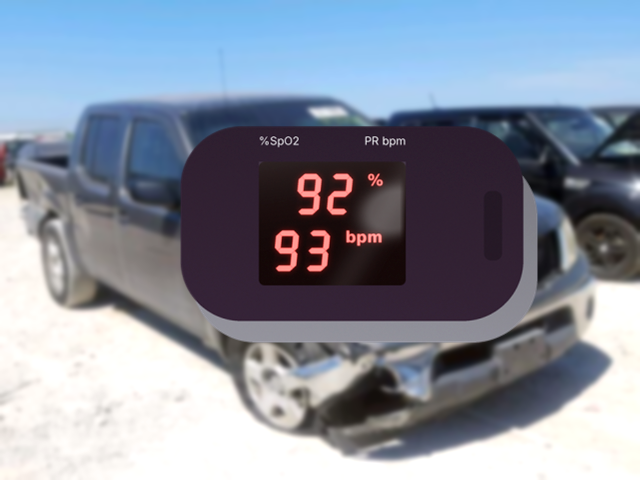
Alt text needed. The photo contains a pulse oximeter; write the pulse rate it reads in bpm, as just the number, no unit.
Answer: 93
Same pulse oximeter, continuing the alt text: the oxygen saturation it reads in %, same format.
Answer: 92
